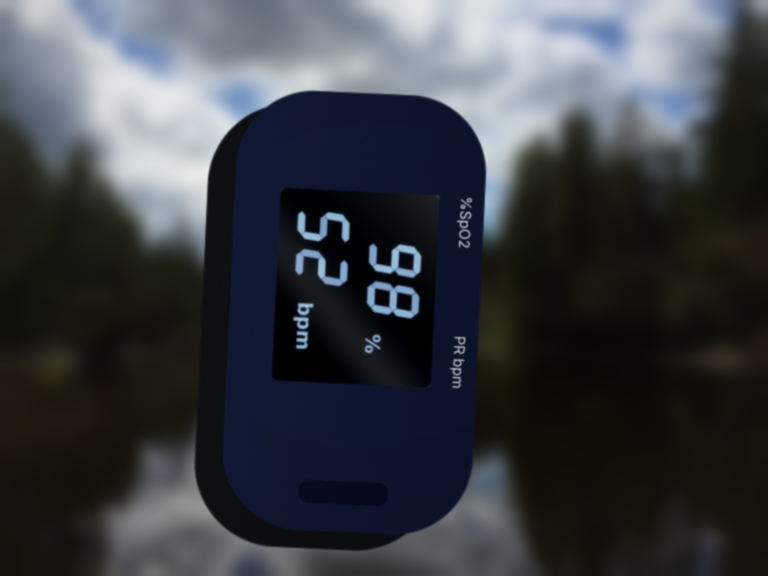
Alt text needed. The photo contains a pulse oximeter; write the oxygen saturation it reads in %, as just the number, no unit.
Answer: 98
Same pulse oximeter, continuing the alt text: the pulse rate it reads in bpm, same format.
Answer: 52
